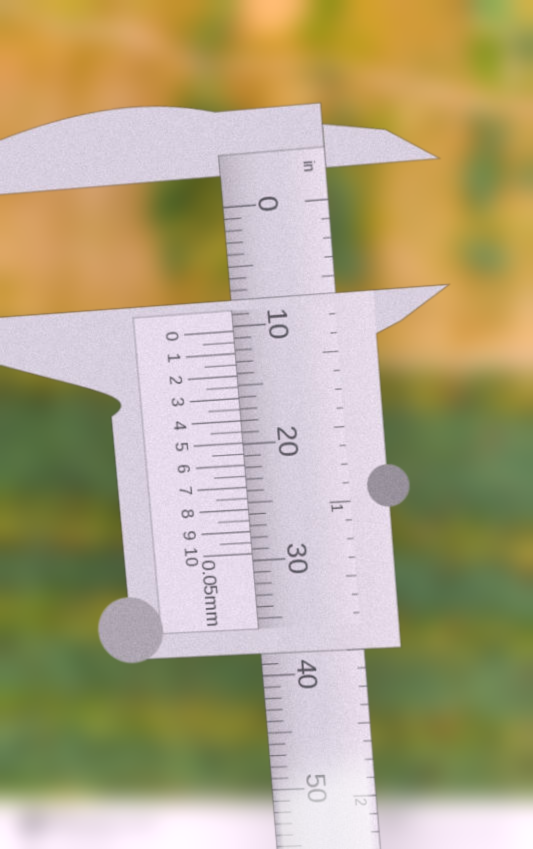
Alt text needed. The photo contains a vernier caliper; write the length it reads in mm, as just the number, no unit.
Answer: 10.4
